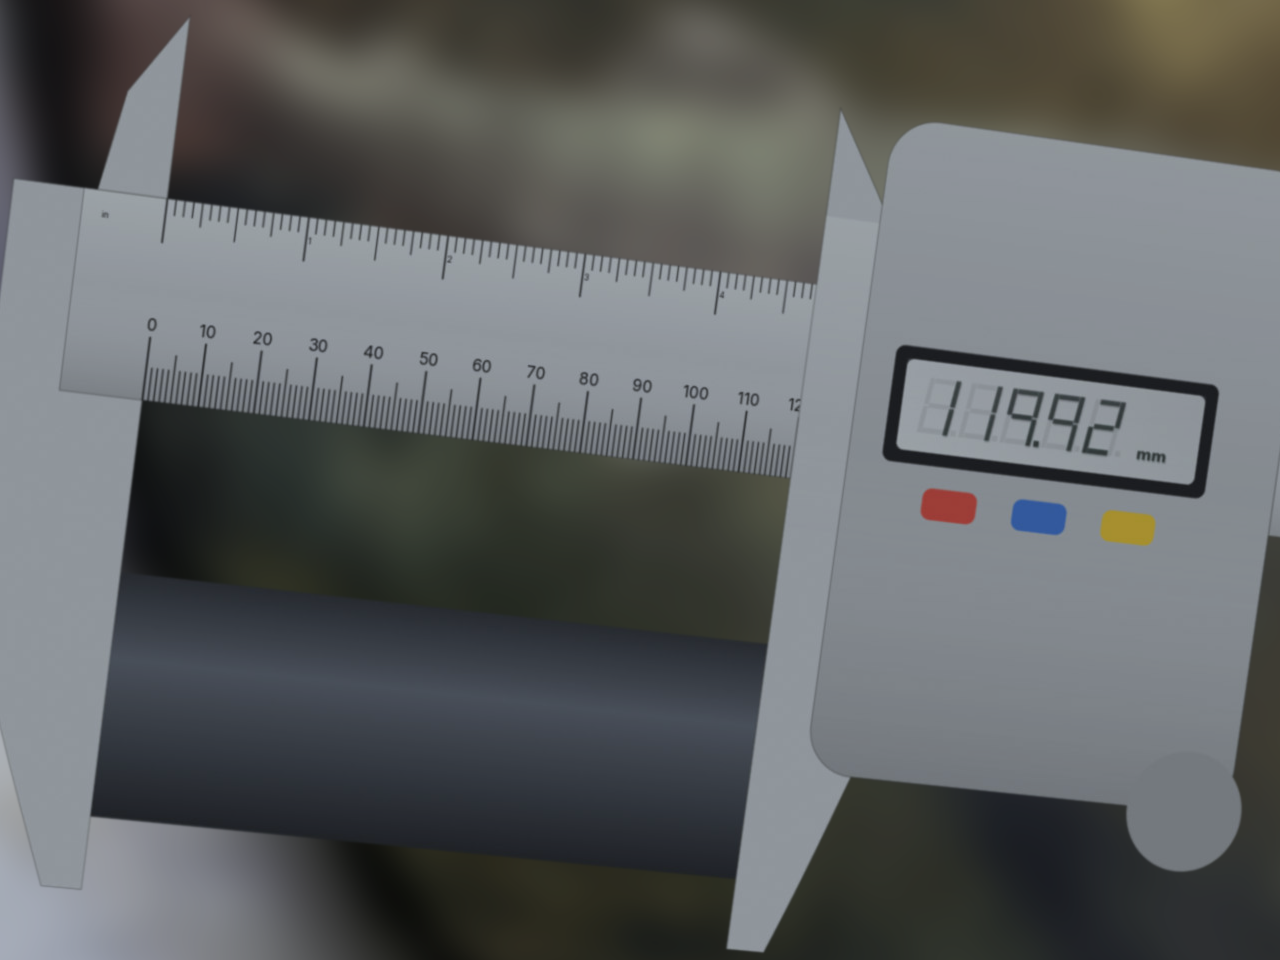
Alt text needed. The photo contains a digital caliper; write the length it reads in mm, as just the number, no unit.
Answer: 119.92
